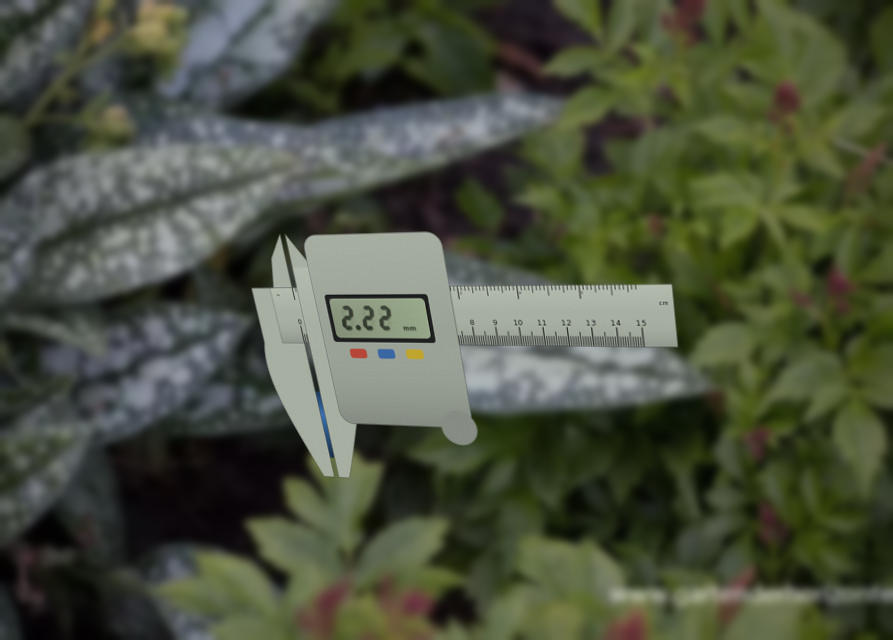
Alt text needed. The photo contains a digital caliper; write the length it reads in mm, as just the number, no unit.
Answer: 2.22
